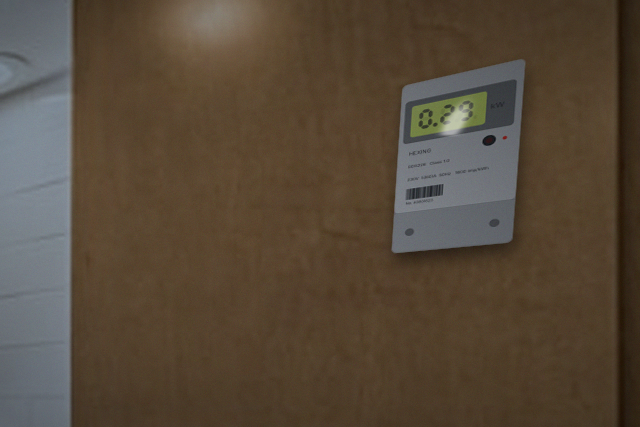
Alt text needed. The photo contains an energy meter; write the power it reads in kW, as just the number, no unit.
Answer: 0.29
